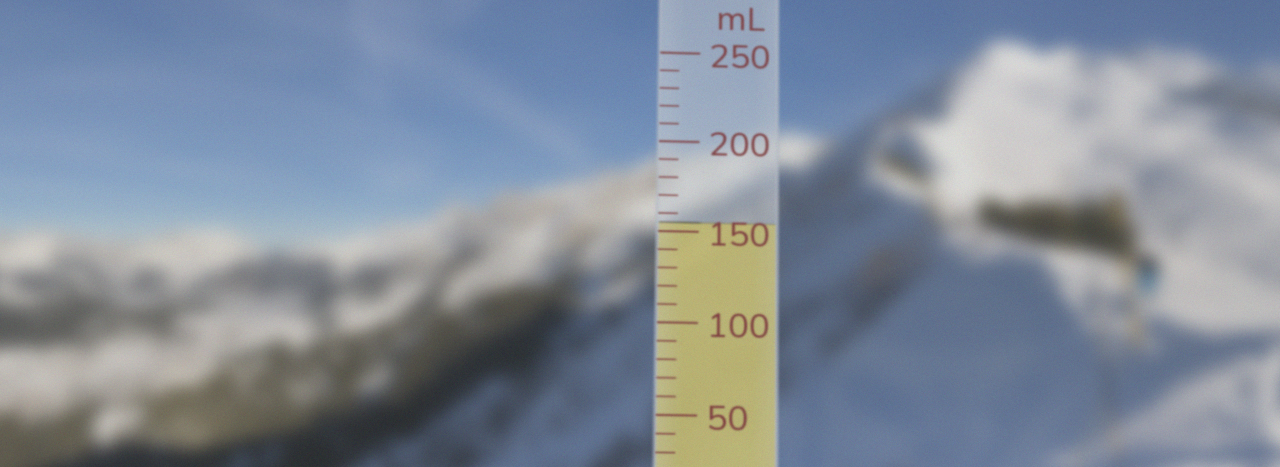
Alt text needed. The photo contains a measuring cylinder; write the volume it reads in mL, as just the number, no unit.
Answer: 155
